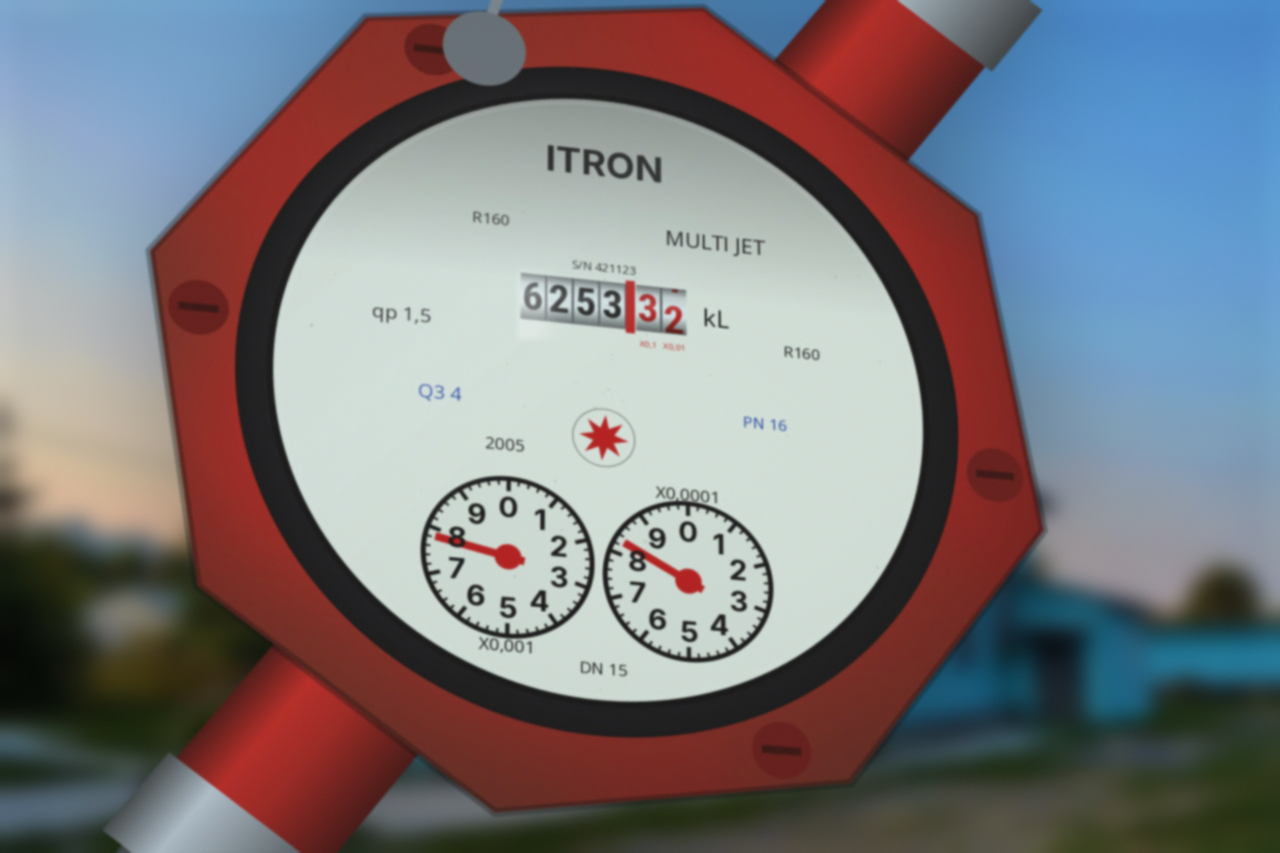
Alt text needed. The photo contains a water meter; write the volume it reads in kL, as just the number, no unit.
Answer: 6253.3178
